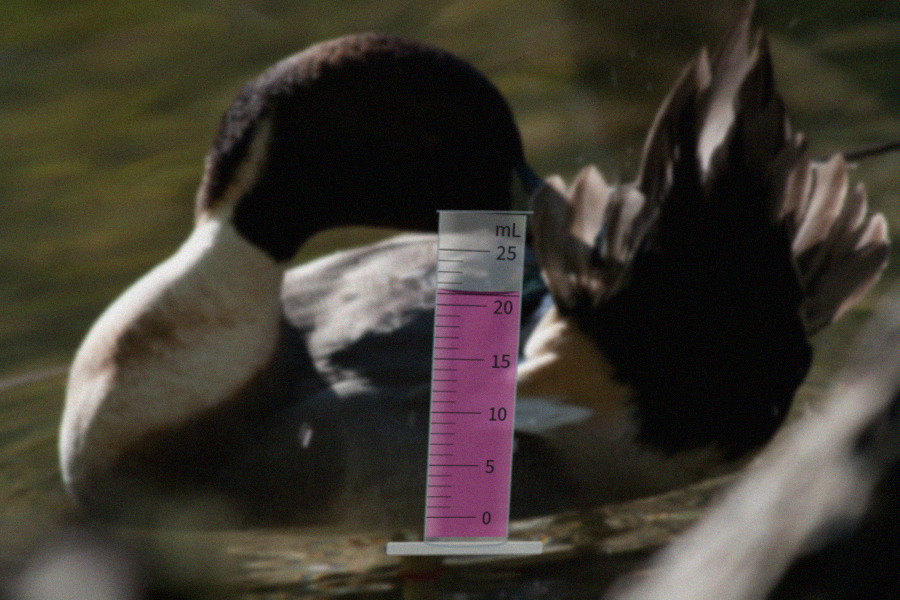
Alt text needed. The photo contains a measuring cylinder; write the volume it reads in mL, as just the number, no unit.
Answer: 21
